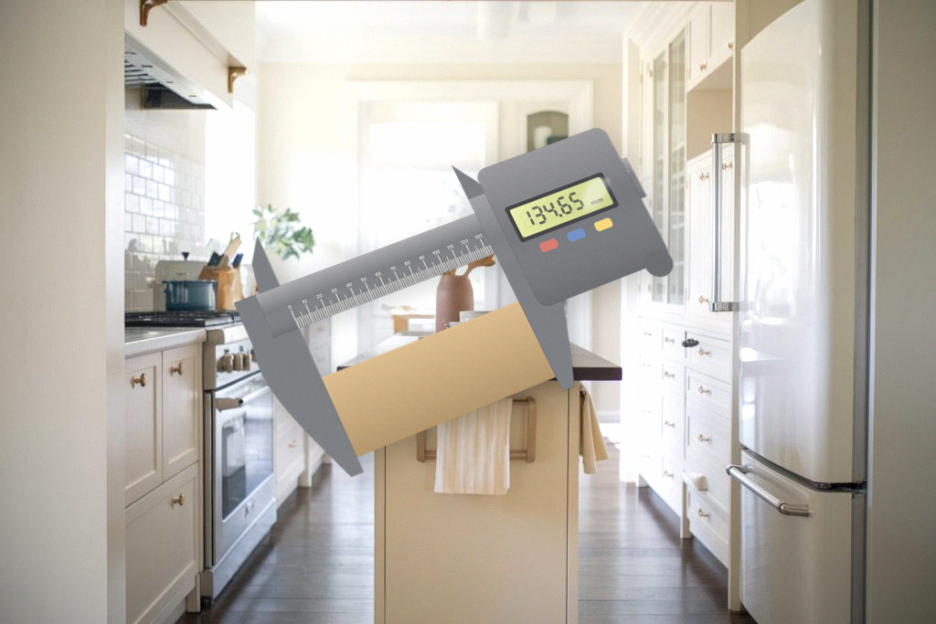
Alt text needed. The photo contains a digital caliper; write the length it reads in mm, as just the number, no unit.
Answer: 134.65
